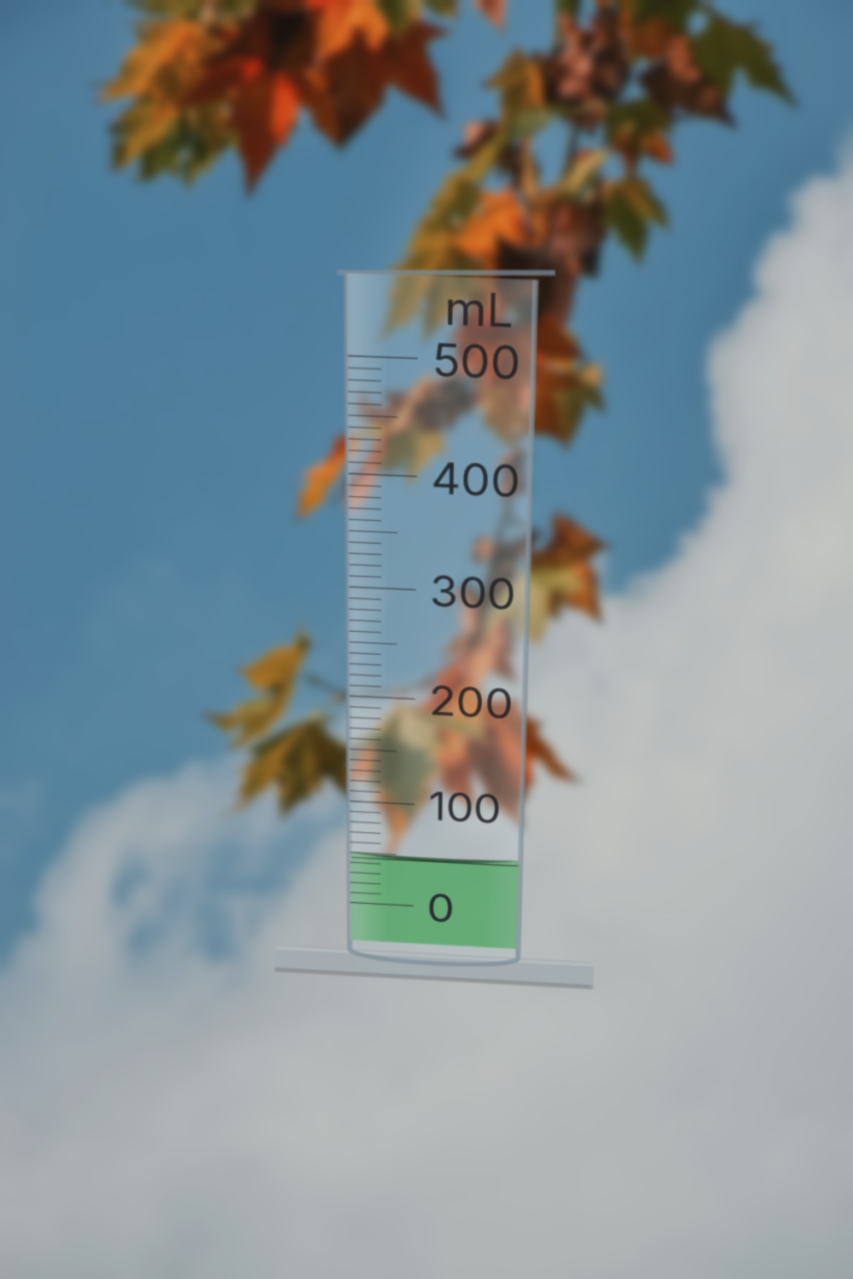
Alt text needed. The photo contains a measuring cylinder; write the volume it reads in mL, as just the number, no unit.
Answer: 45
